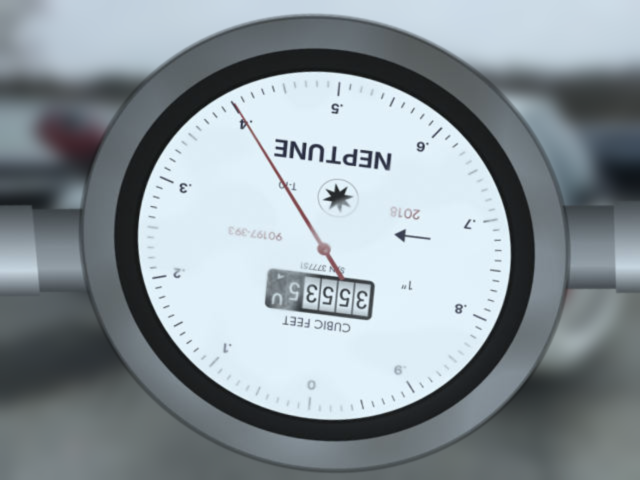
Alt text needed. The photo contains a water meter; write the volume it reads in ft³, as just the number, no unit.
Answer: 355350.40
